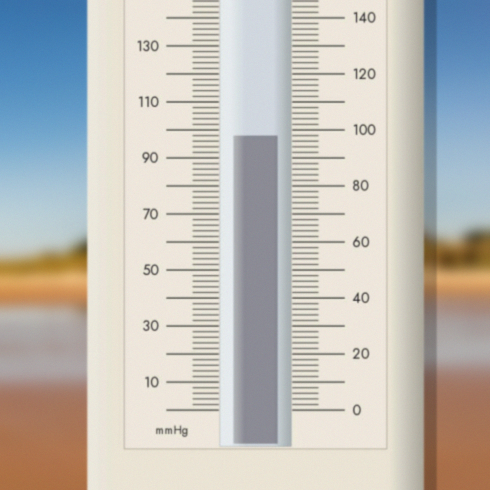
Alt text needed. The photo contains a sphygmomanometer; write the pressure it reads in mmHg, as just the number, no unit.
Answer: 98
